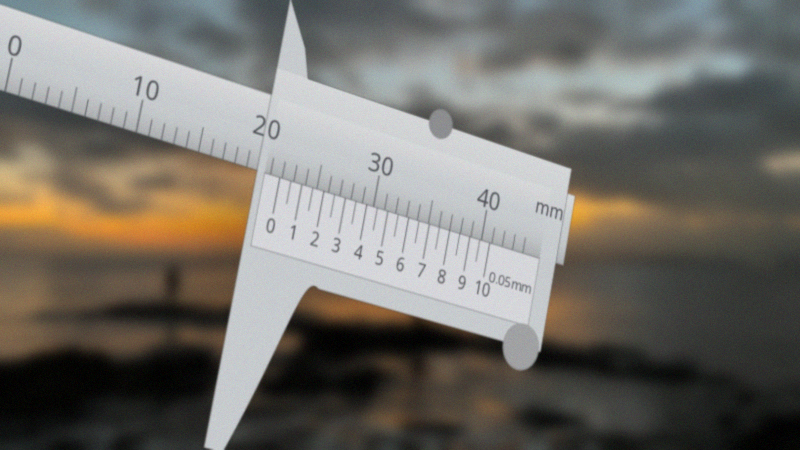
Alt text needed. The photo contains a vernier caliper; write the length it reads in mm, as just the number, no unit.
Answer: 21.8
